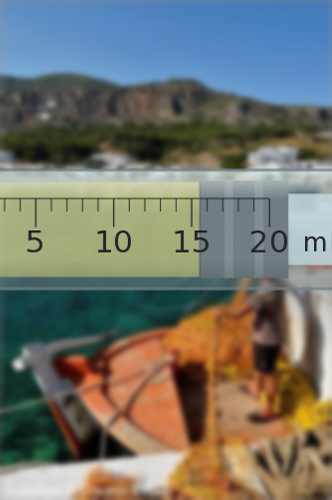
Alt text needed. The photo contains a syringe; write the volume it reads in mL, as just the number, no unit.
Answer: 15.5
